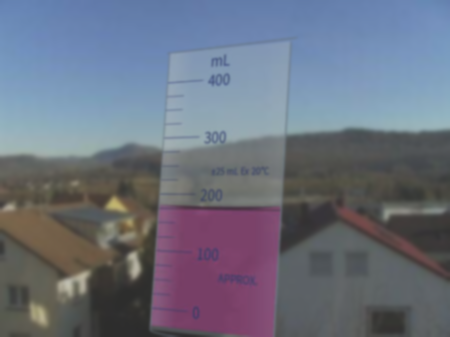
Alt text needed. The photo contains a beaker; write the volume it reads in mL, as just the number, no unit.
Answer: 175
